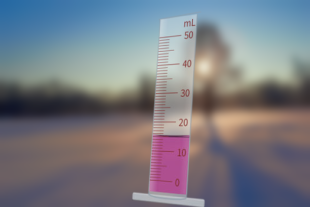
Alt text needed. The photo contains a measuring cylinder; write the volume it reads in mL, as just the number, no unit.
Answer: 15
